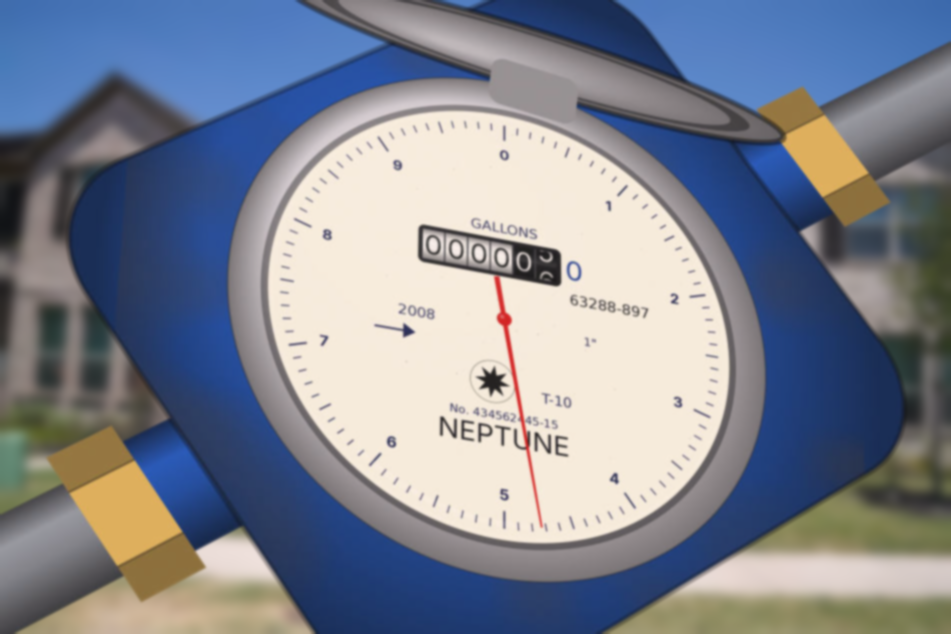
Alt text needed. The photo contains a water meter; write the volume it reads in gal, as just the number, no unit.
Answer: 54.7
